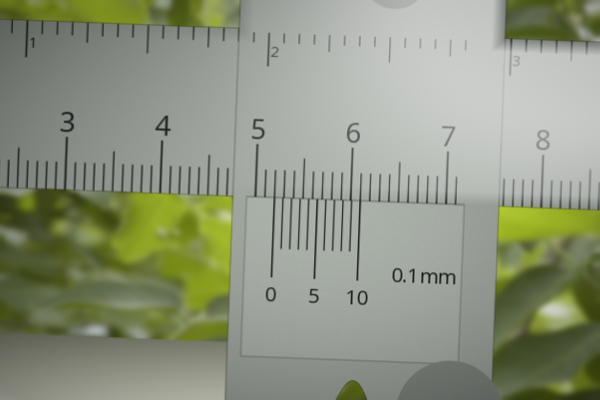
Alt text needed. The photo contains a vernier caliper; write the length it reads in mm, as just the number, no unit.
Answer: 52.0
